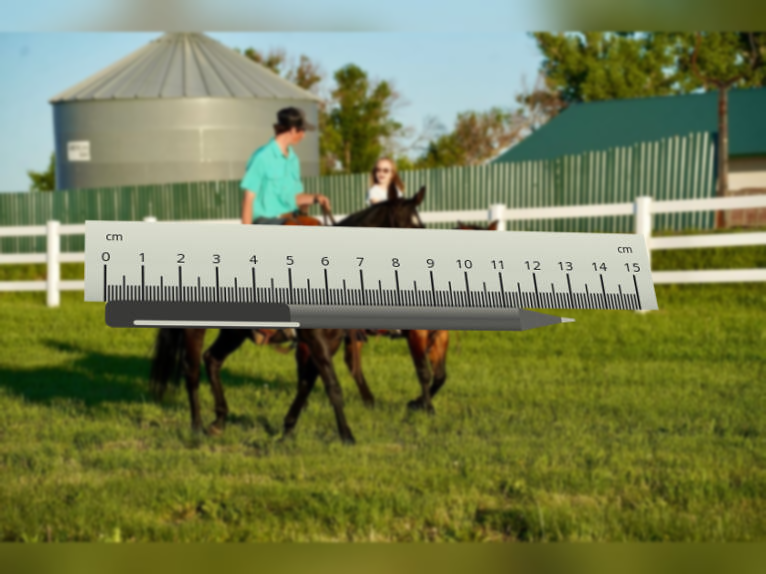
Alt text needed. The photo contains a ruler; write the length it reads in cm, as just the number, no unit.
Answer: 13
